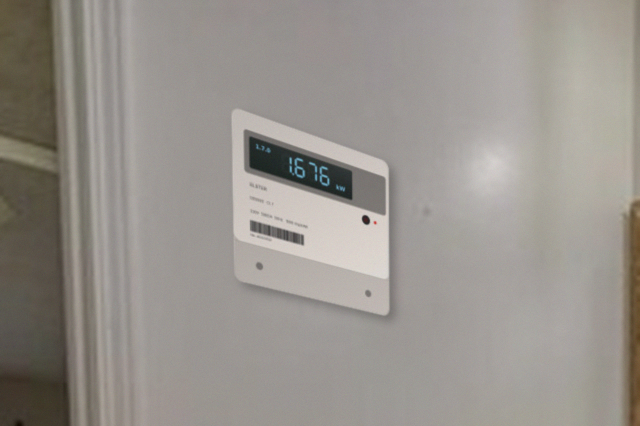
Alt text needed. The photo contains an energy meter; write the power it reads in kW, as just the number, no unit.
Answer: 1.676
